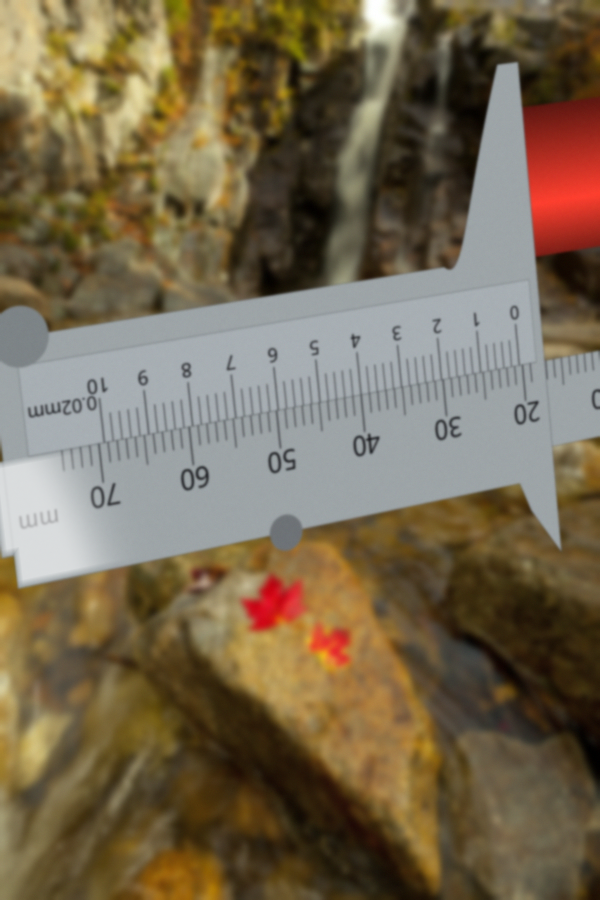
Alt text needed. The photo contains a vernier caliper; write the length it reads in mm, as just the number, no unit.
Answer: 20.4
